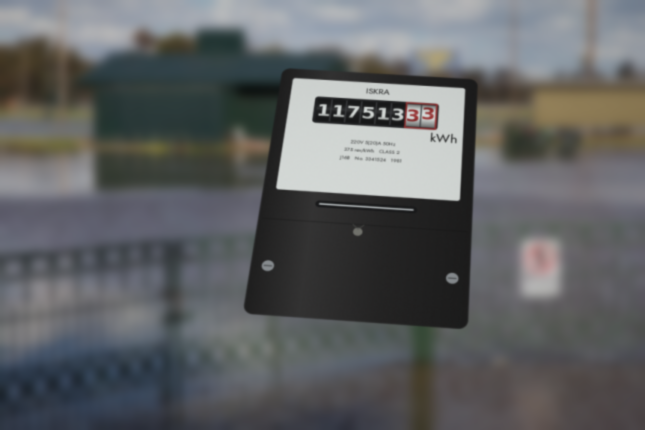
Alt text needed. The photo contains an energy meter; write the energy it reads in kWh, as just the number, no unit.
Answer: 117513.33
